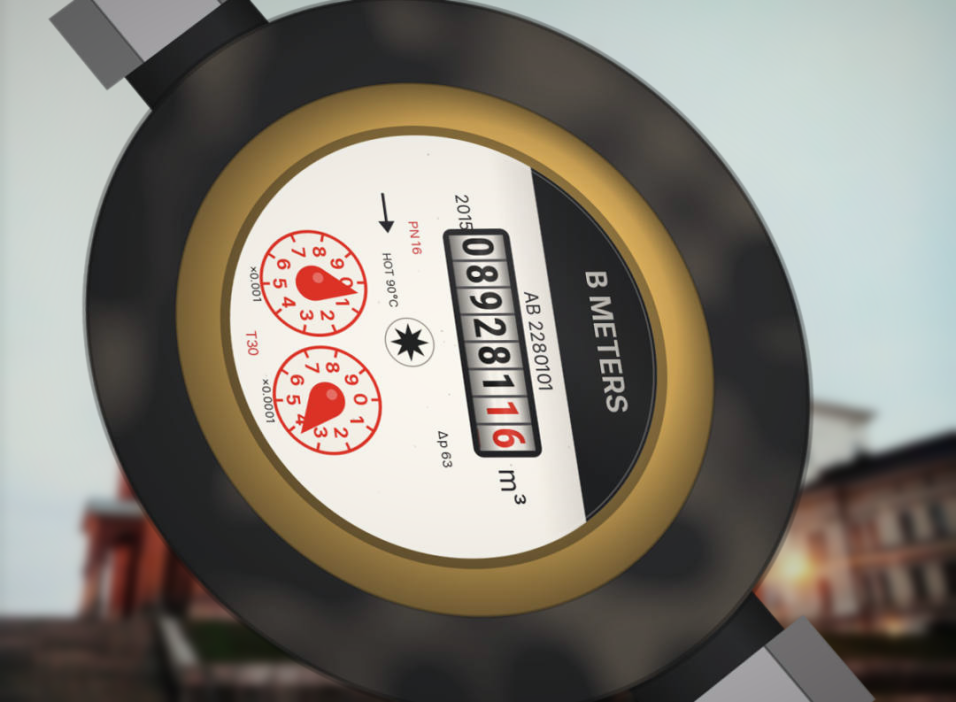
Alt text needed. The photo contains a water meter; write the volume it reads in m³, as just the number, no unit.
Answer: 89281.1603
